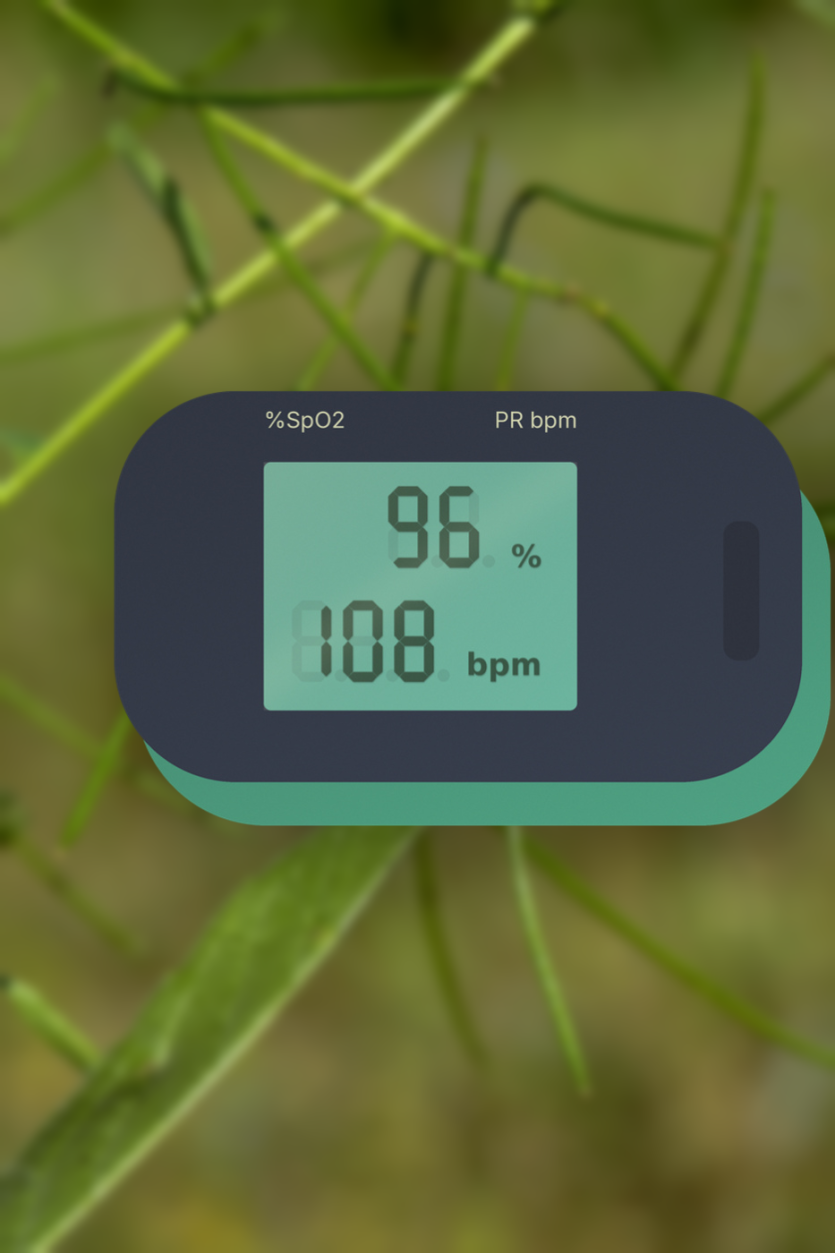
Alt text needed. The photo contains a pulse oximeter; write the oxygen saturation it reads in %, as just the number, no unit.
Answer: 96
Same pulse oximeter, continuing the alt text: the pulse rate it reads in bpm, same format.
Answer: 108
